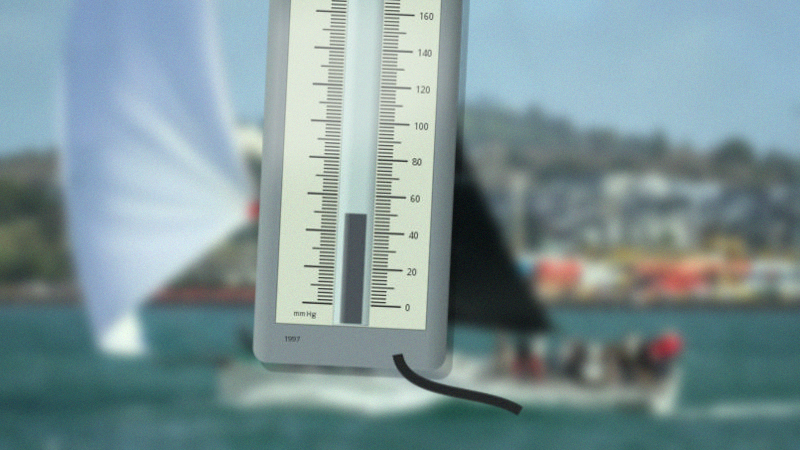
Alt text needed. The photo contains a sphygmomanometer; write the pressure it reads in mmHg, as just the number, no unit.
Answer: 50
